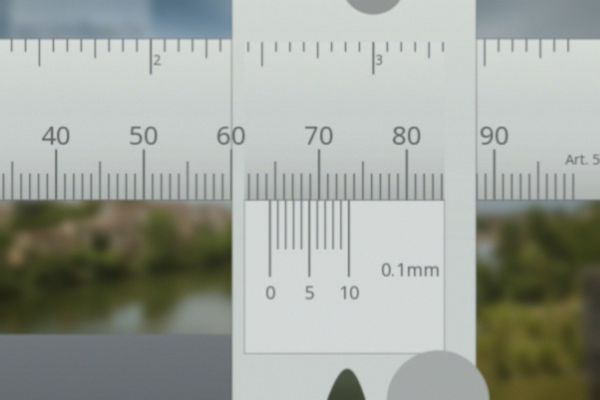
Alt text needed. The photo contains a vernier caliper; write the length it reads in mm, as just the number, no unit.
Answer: 64.4
